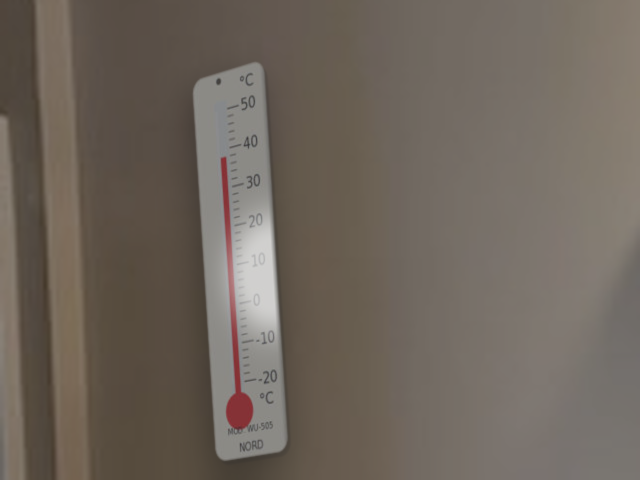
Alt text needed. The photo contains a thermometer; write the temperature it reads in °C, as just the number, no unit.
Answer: 38
